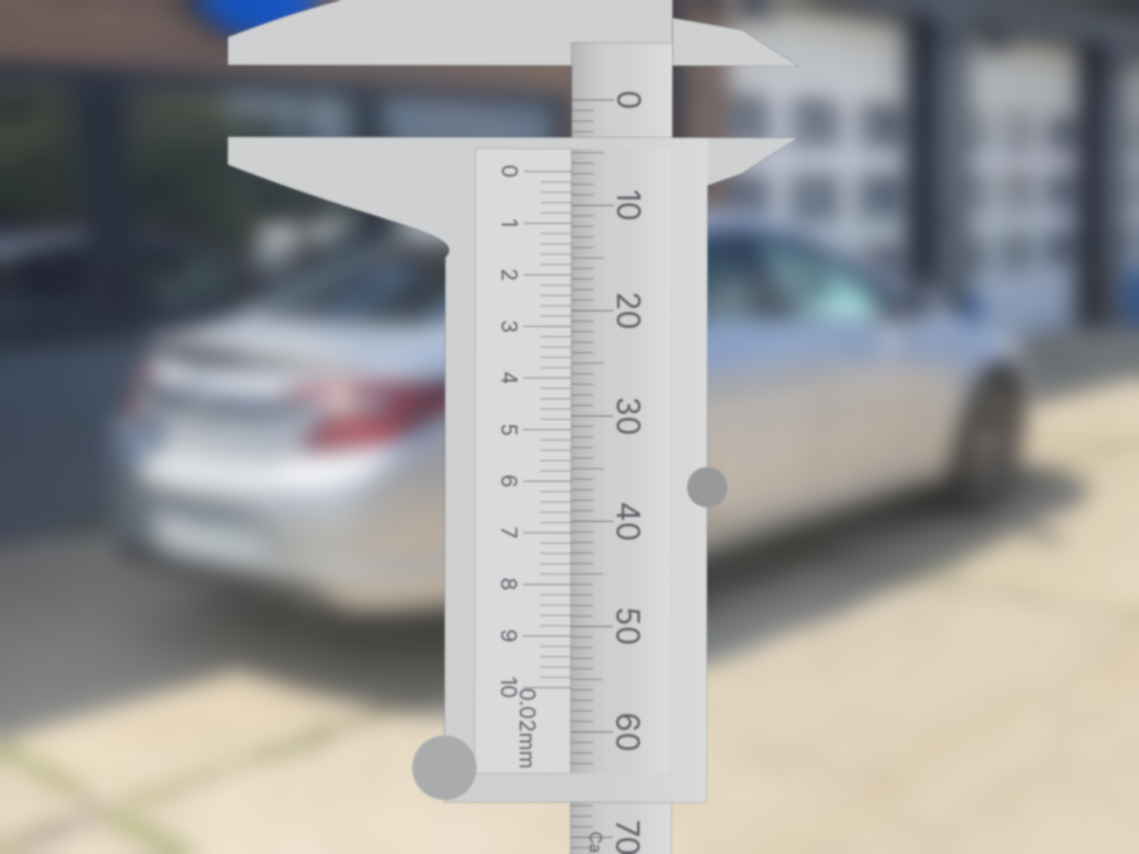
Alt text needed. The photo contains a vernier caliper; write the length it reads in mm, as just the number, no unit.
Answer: 6.8
